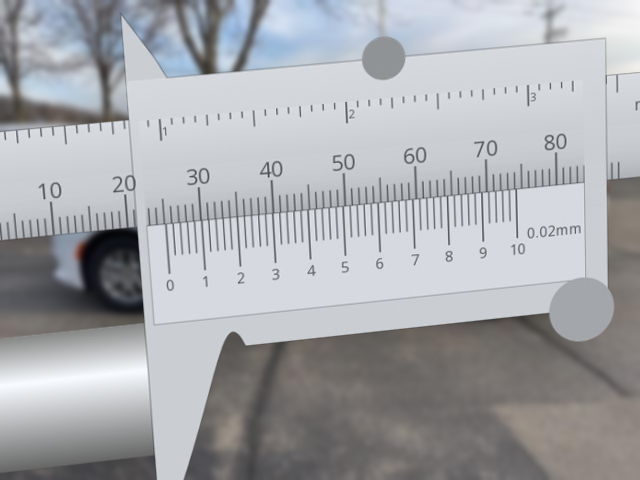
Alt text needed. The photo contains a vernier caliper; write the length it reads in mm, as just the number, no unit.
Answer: 25.2
